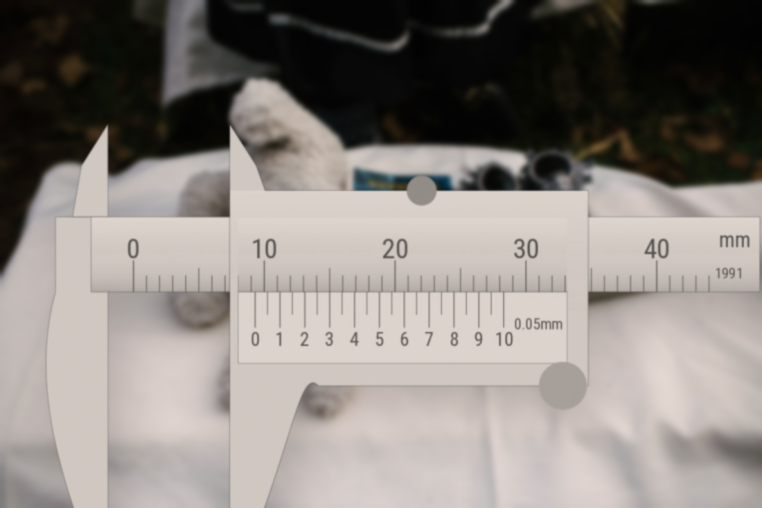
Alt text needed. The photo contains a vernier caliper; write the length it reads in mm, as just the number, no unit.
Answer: 9.3
